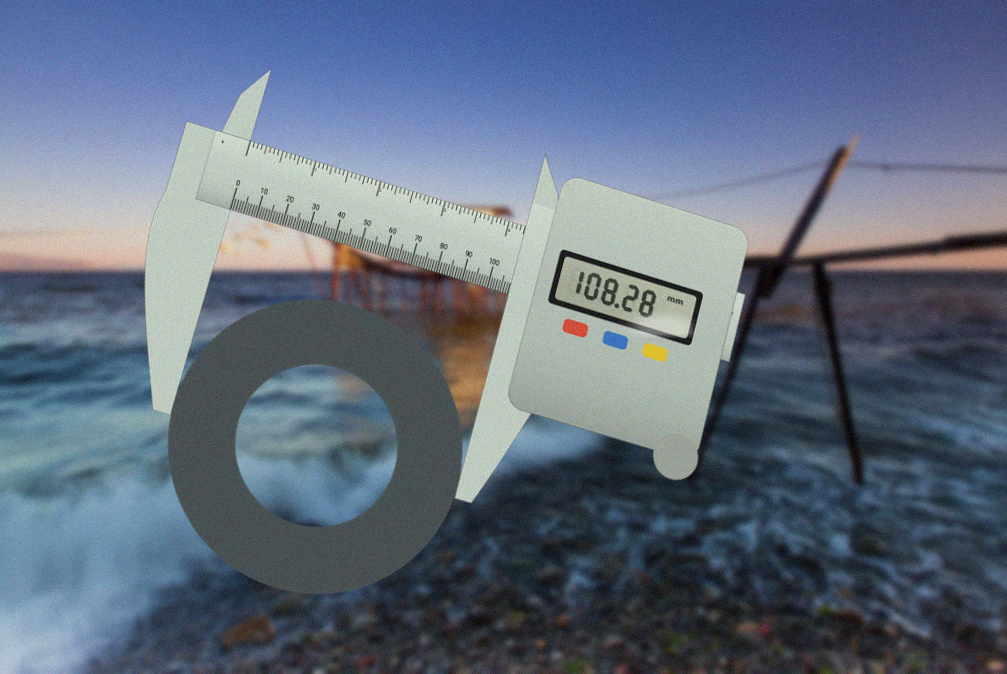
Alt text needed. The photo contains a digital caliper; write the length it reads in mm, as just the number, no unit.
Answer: 108.28
